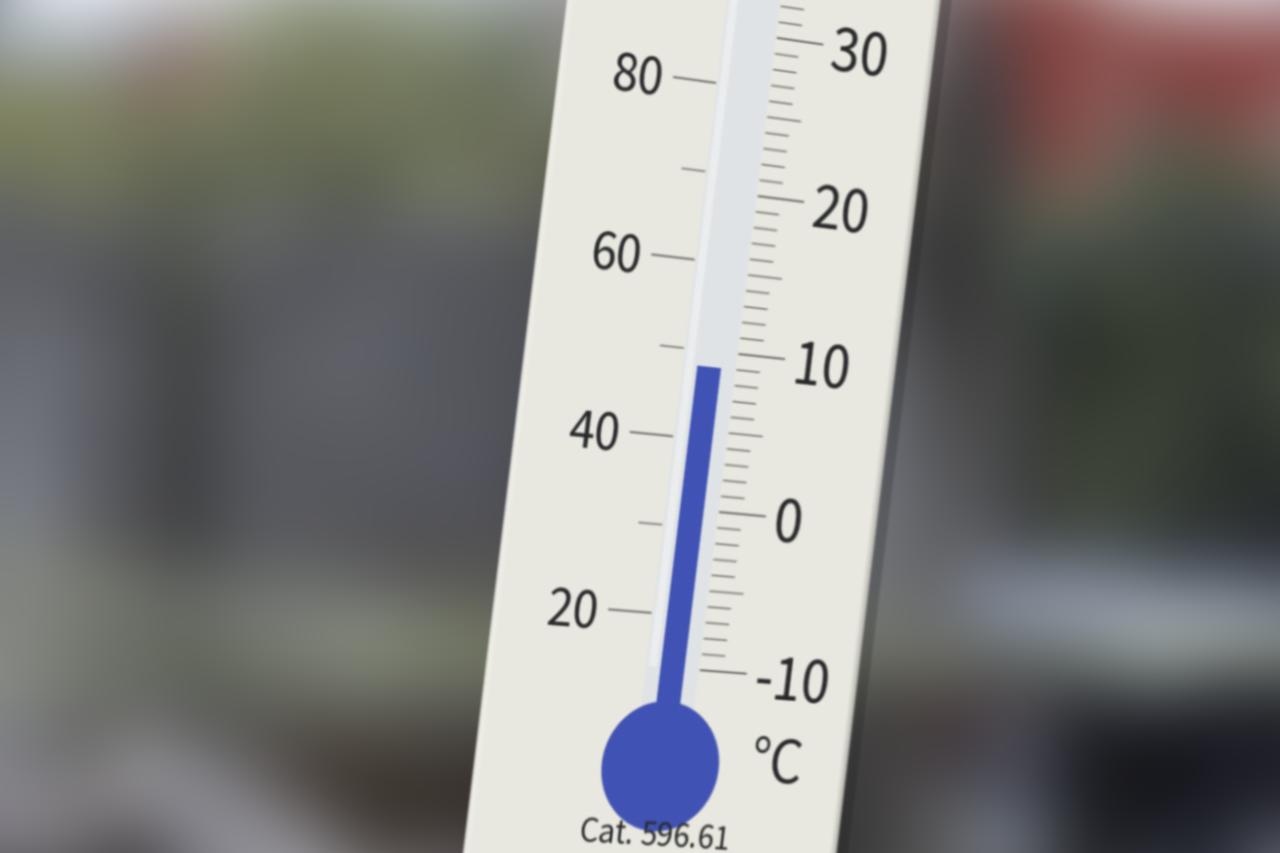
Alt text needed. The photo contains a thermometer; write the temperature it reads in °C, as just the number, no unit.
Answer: 9
